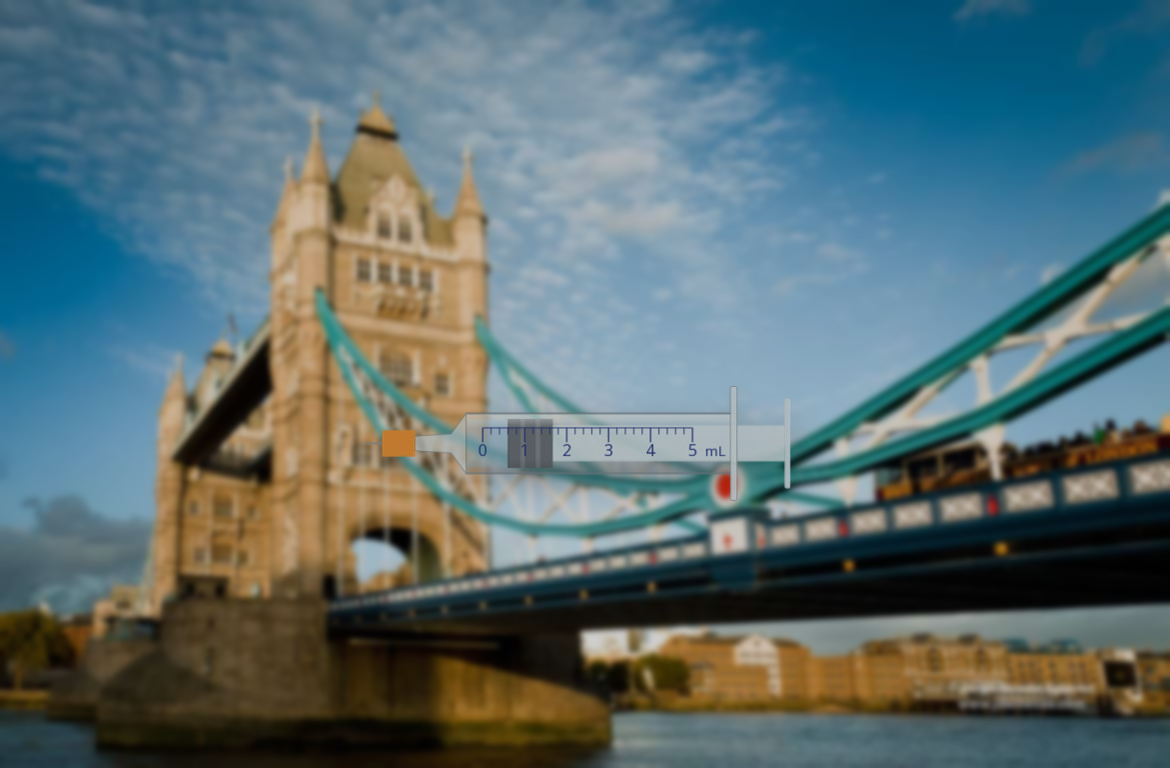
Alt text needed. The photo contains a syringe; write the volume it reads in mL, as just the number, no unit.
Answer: 0.6
